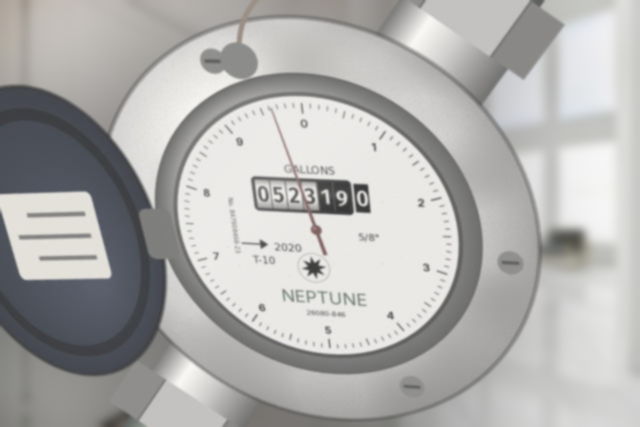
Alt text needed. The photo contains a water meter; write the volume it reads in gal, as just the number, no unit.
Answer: 523189.6
